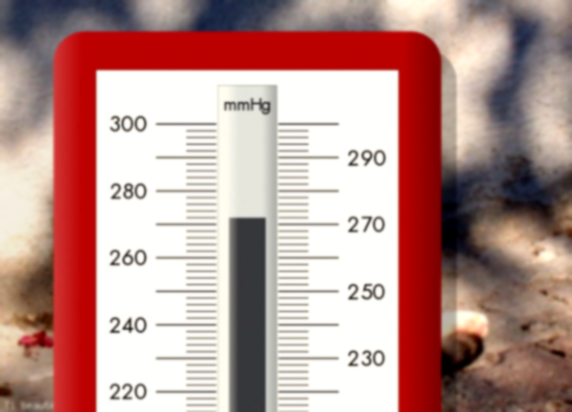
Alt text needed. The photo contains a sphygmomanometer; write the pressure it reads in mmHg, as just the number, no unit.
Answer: 272
